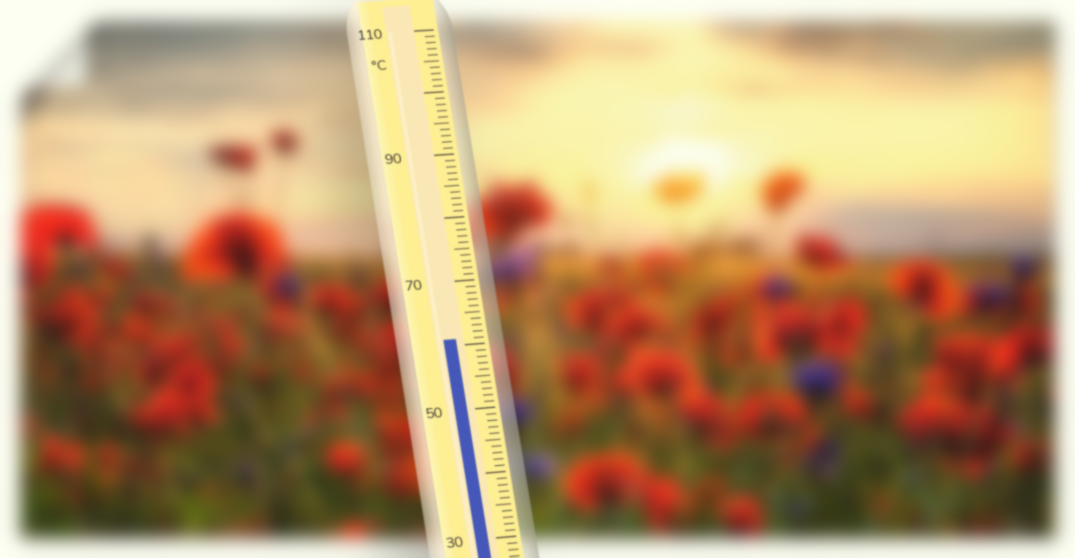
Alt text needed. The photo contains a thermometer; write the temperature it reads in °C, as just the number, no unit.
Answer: 61
